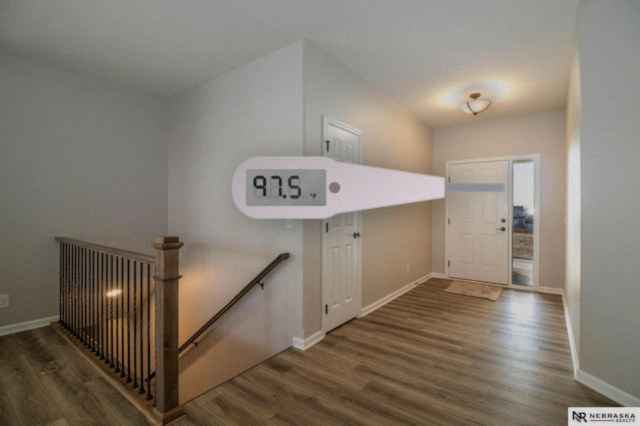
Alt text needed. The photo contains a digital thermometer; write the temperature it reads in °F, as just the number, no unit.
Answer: 97.5
